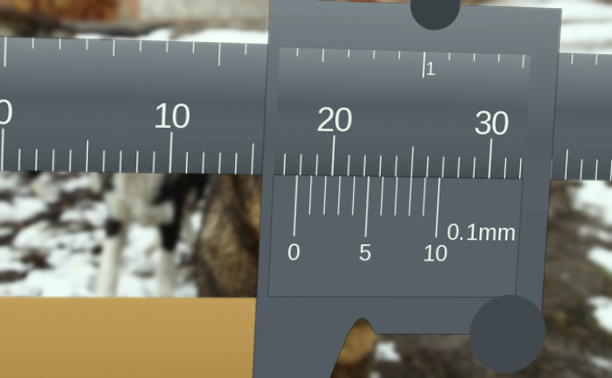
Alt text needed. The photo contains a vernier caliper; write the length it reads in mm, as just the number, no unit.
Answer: 17.8
